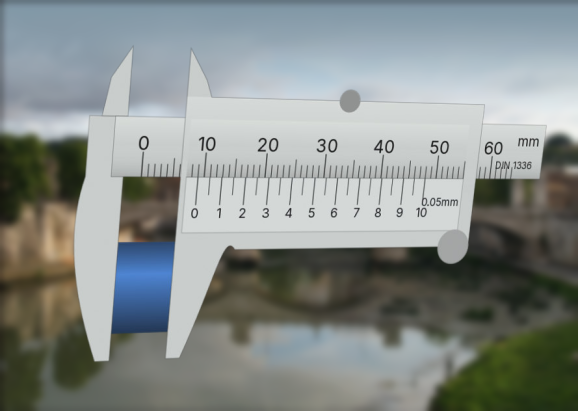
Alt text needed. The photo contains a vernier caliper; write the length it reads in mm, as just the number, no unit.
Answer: 9.0
